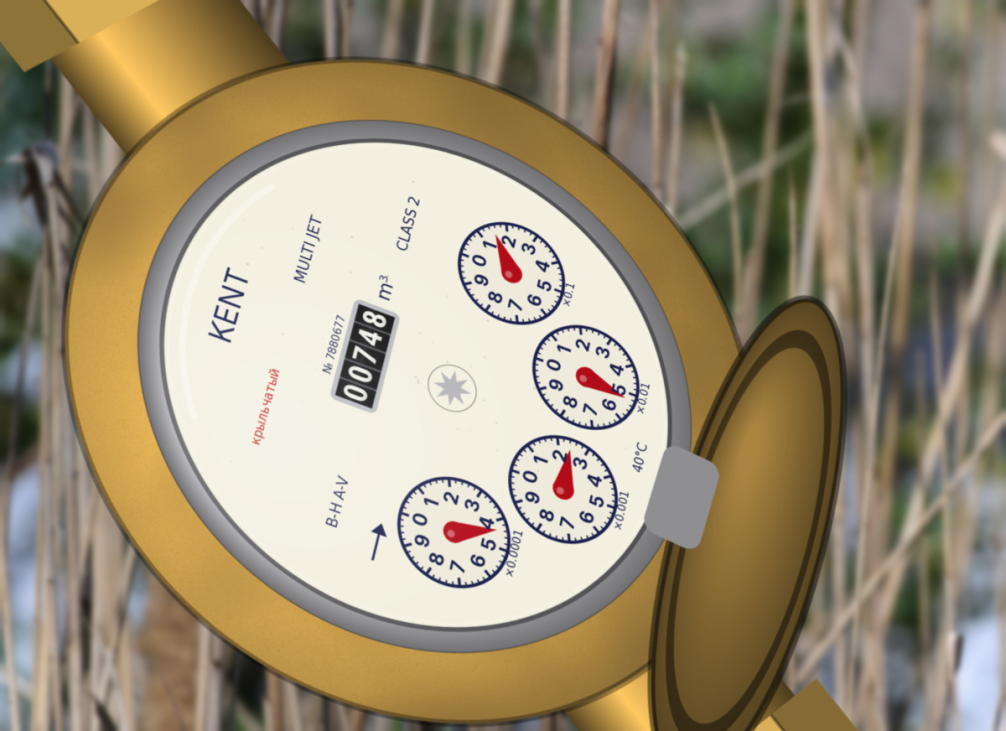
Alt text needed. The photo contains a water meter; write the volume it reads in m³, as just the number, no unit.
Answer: 748.1524
